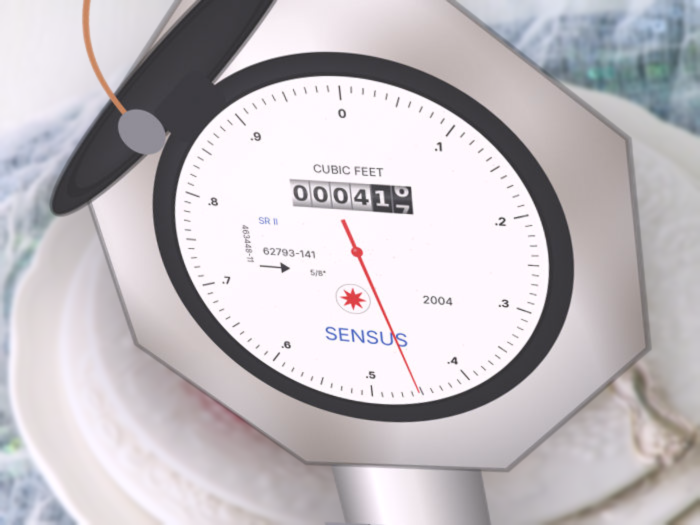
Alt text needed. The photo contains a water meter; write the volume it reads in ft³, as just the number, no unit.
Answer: 416.45
